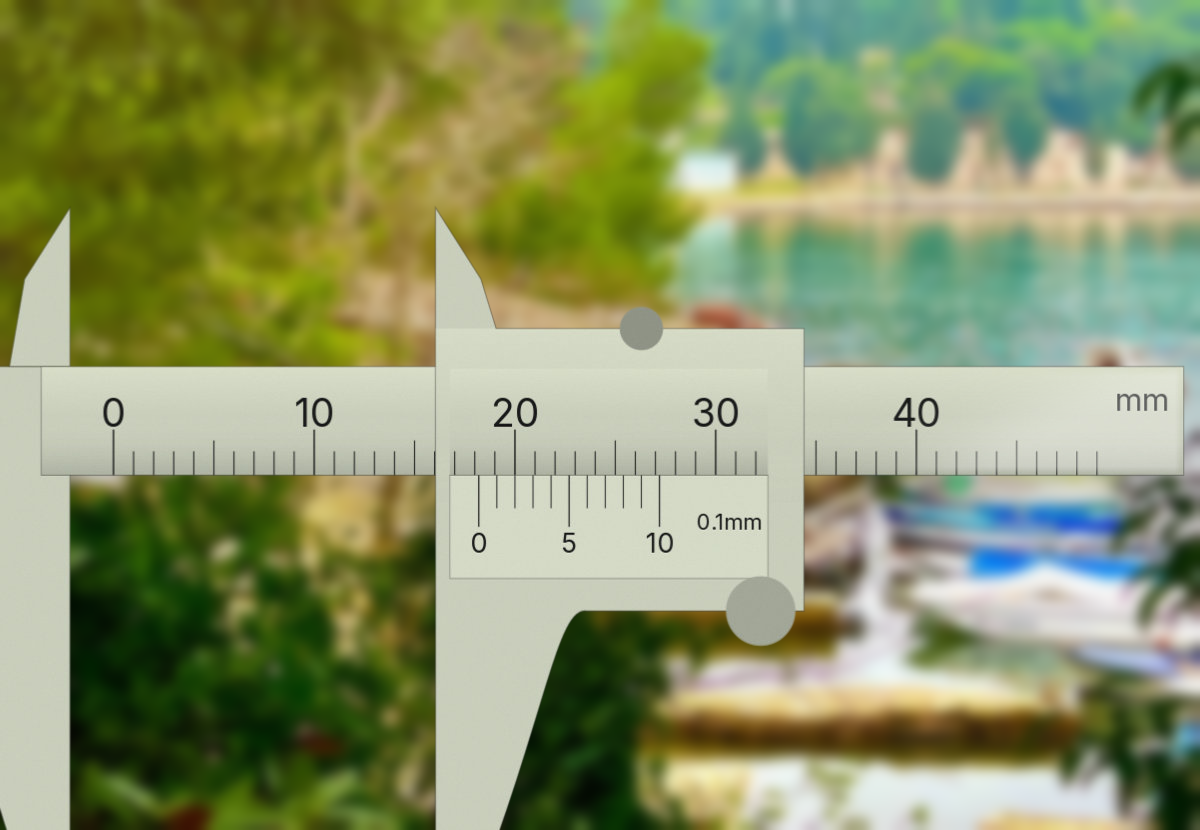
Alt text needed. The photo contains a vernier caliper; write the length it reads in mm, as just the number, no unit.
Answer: 18.2
